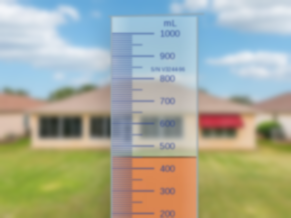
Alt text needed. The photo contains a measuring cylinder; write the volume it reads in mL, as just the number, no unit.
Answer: 450
